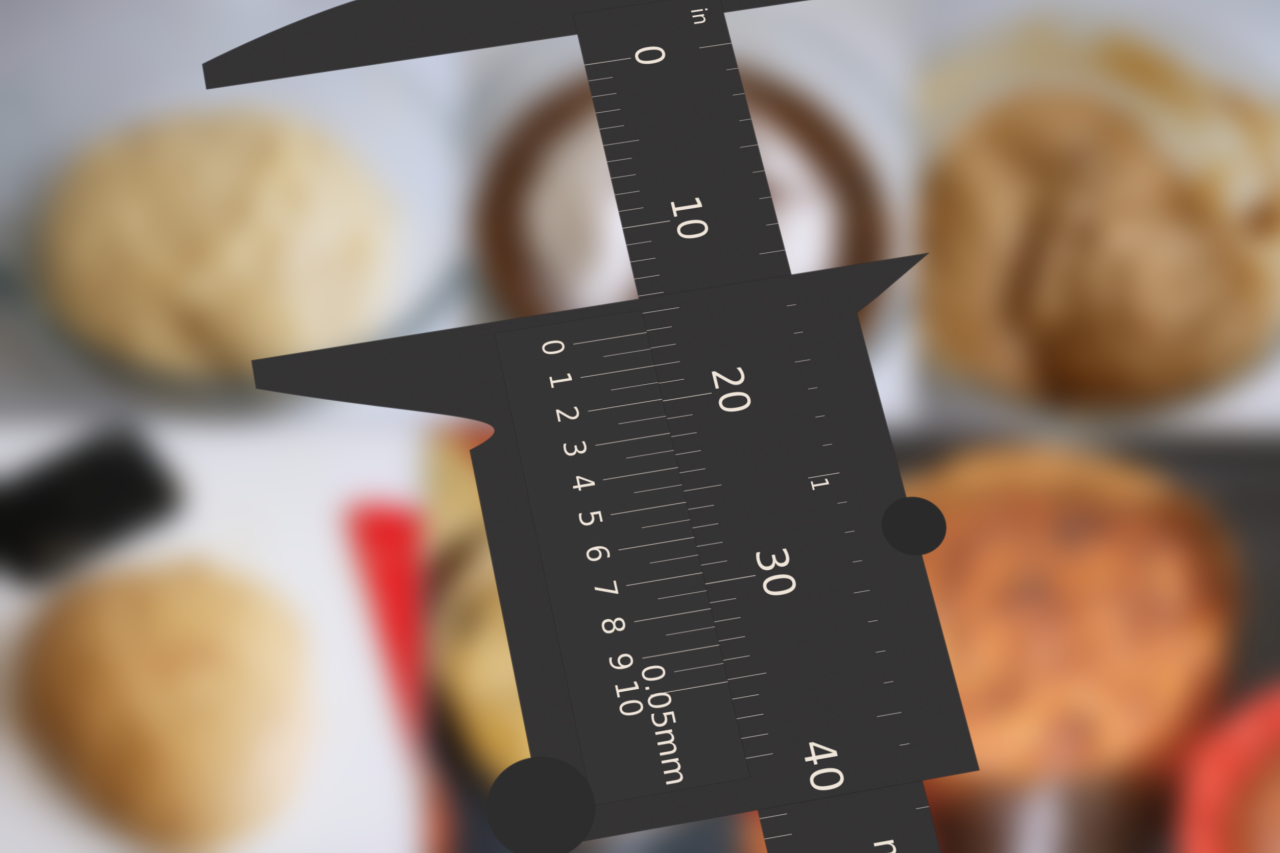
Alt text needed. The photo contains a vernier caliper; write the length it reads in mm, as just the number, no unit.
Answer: 16.1
